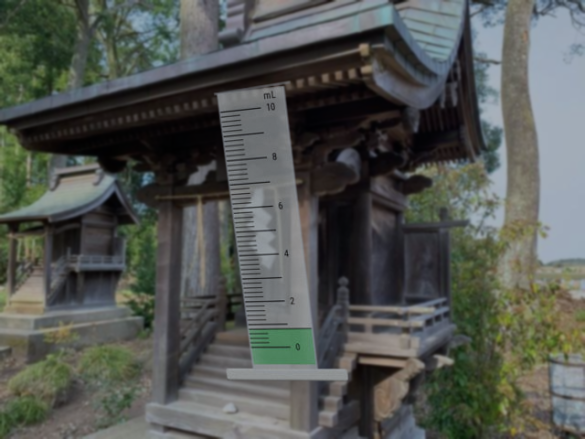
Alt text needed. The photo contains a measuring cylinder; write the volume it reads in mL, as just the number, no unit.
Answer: 0.8
